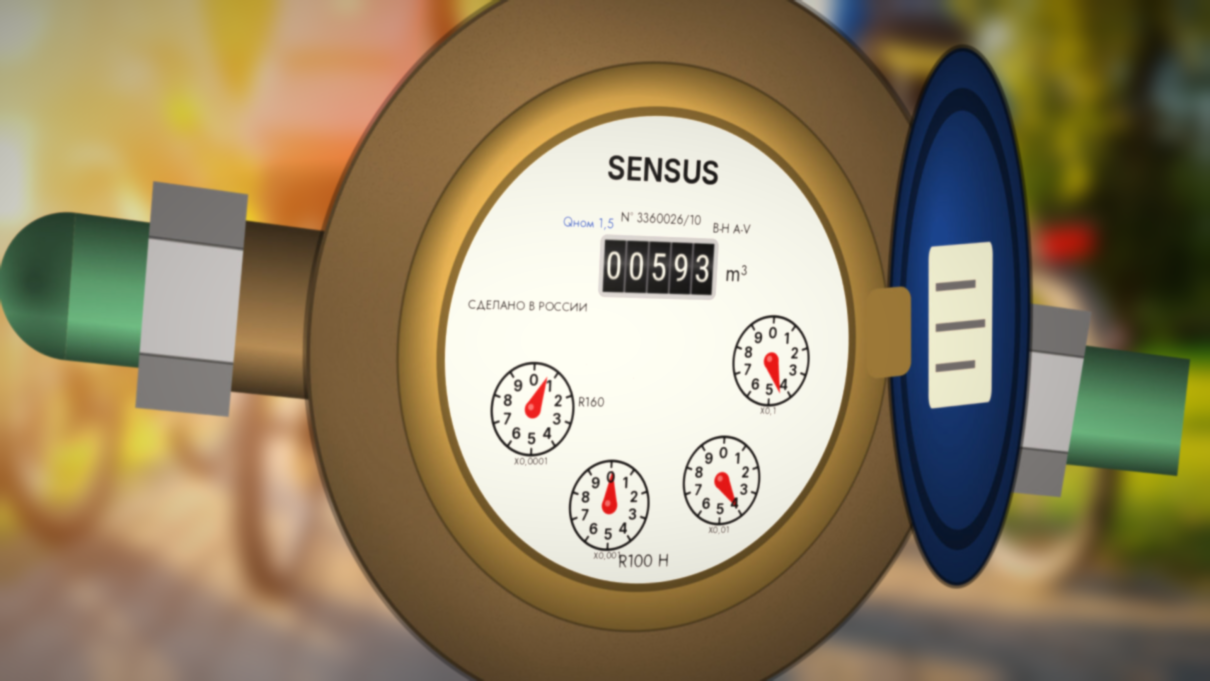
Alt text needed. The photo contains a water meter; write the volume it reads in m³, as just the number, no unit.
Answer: 593.4400
